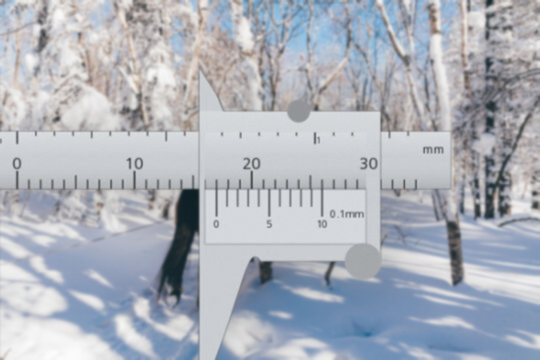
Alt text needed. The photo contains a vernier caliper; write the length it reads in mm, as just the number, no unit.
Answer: 17.0
